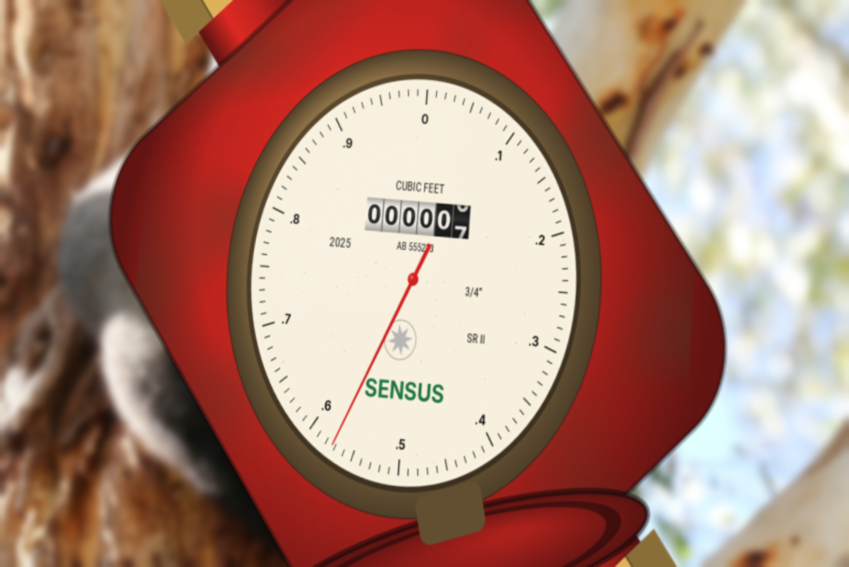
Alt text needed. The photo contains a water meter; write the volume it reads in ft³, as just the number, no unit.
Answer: 6.57
